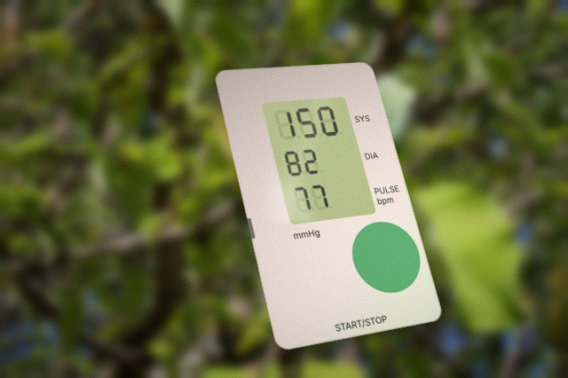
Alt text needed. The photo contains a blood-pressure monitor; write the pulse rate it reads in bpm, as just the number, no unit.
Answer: 77
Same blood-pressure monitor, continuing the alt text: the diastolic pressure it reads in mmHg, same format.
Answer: 82
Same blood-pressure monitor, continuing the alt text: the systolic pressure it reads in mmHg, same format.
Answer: 150
